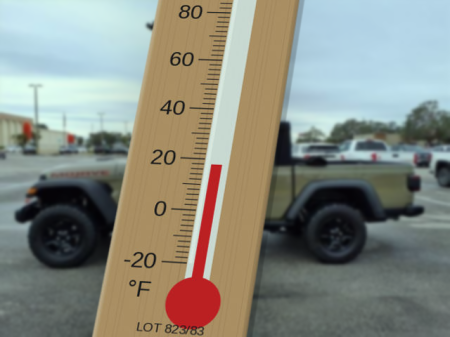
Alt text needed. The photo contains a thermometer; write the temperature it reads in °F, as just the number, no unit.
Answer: 18
